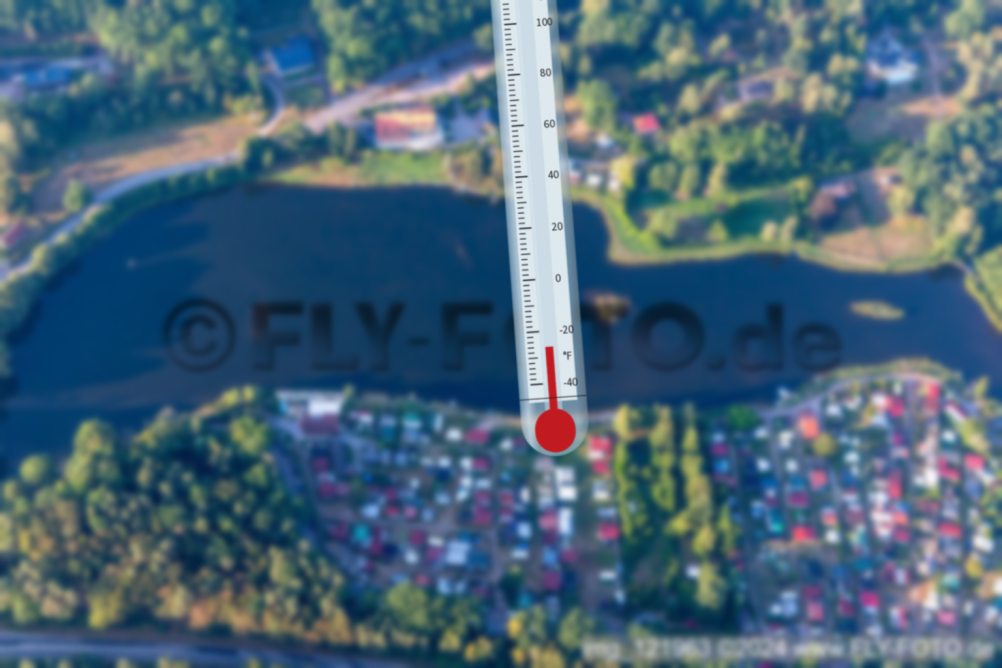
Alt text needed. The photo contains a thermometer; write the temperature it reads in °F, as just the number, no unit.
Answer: -26
